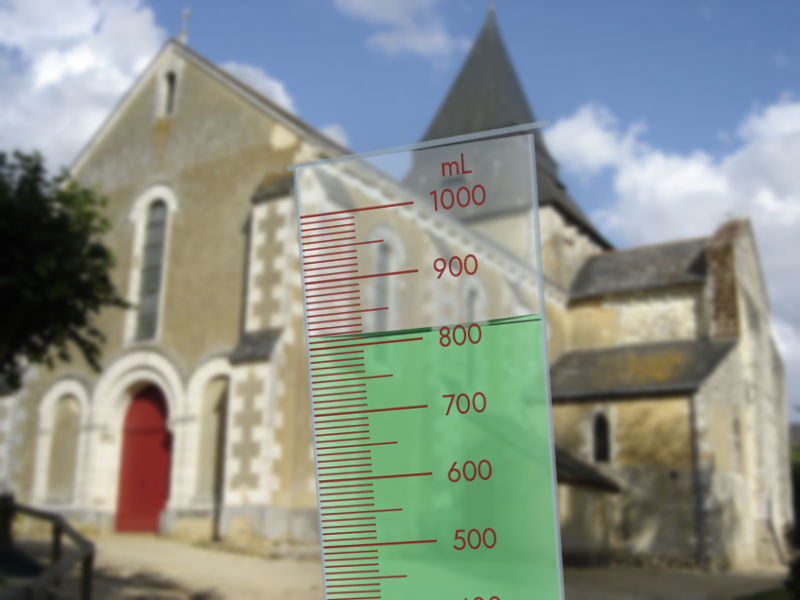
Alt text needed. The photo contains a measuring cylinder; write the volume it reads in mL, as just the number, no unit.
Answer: 810
